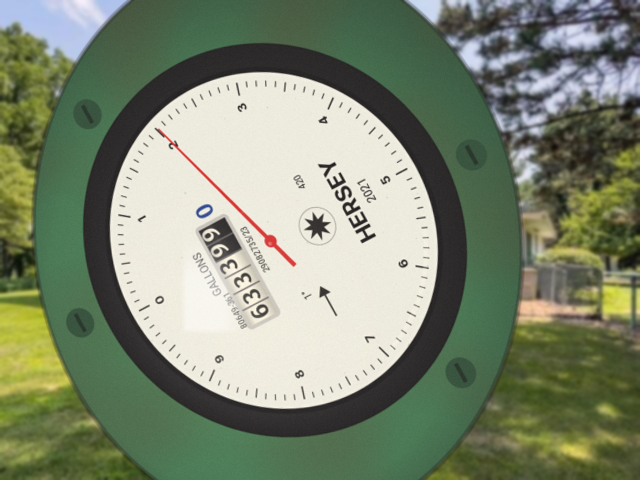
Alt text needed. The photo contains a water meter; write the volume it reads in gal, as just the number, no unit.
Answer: 6333992.0
